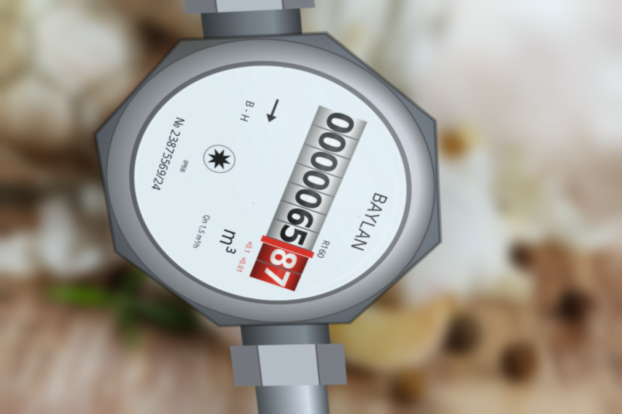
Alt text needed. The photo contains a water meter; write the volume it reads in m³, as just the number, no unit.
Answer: 65.87
